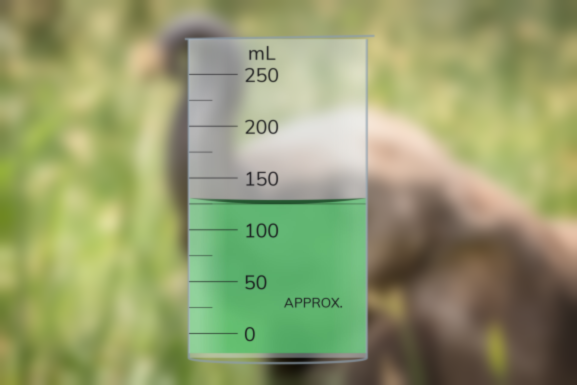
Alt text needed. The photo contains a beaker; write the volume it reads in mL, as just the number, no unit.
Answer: 125
